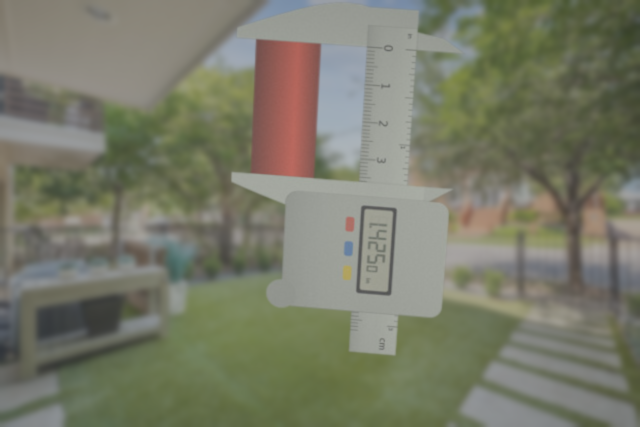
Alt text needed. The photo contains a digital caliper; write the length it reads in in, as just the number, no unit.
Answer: 1.4250
